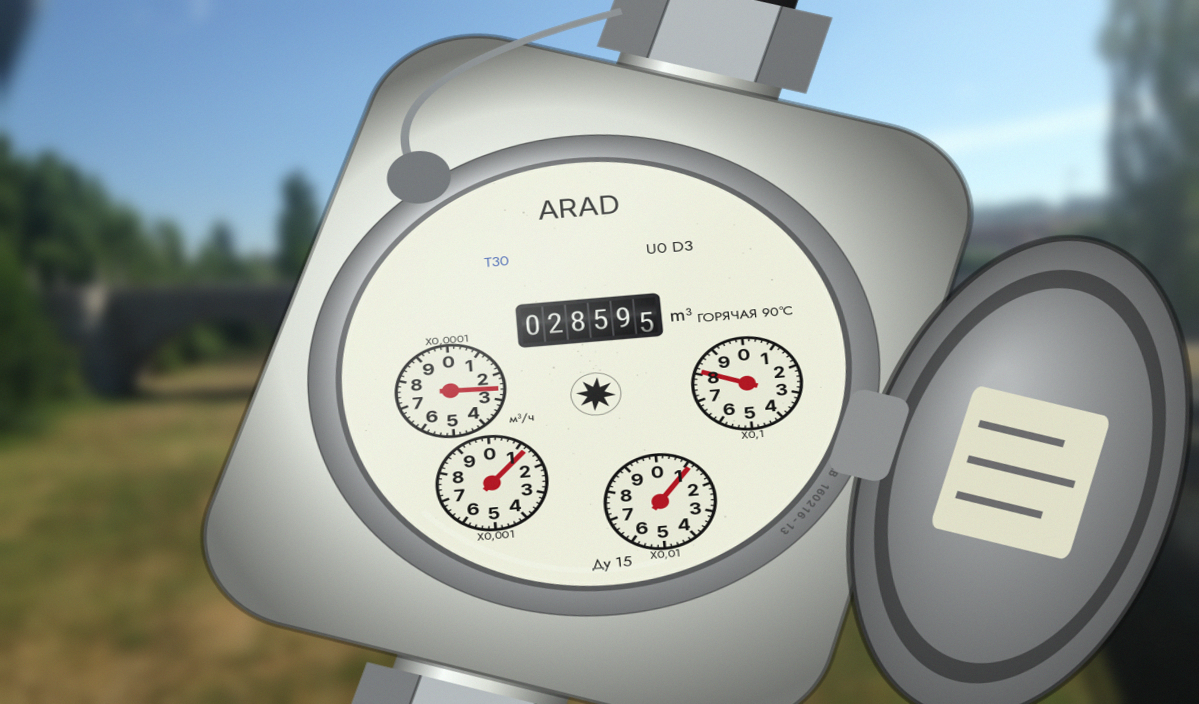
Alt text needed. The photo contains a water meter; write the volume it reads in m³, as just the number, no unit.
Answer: 28594.8112
